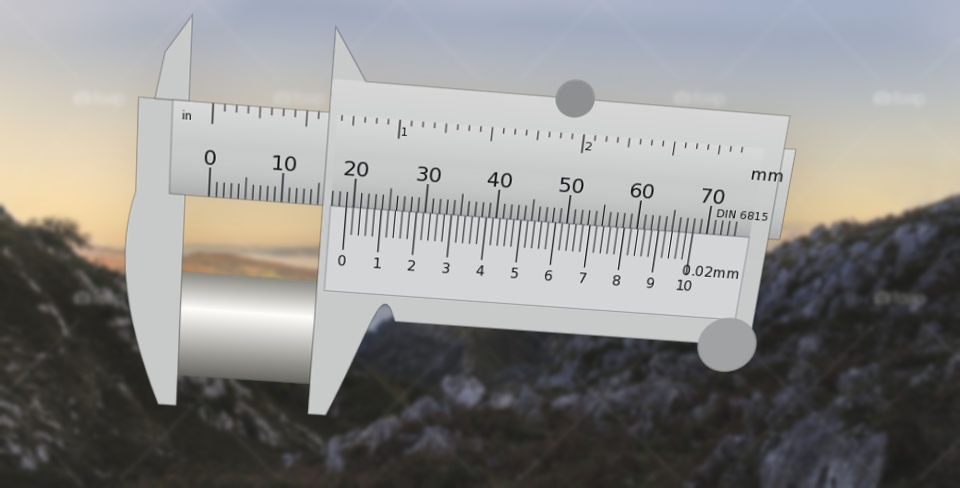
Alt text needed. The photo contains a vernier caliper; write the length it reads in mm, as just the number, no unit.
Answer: 19.0
